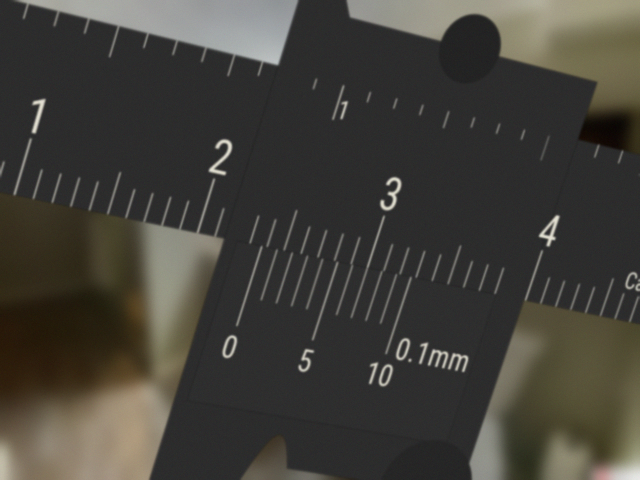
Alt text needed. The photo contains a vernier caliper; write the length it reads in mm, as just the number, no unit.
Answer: 23.7
